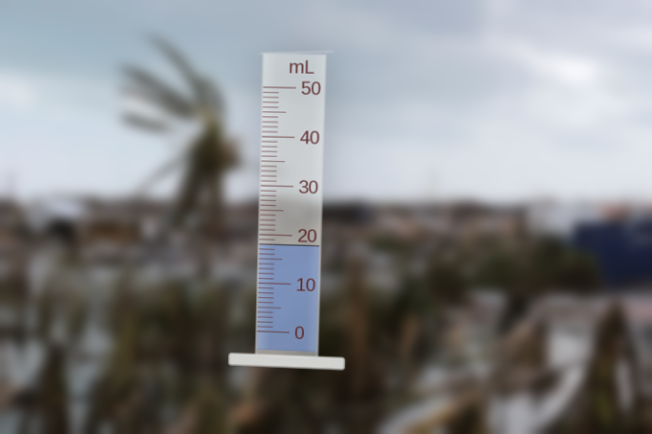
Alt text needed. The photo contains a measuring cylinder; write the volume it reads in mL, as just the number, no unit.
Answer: 18
